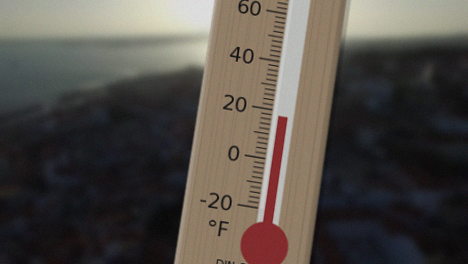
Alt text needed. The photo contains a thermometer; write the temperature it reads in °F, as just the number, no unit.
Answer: 18
